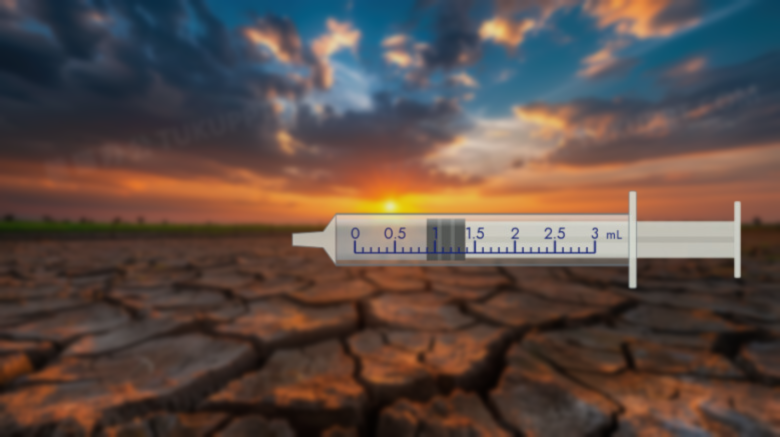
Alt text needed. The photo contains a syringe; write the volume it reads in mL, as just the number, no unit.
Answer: 0.9
